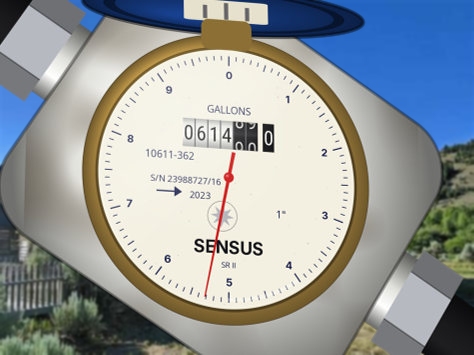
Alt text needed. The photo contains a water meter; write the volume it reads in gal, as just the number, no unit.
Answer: 614895.3
